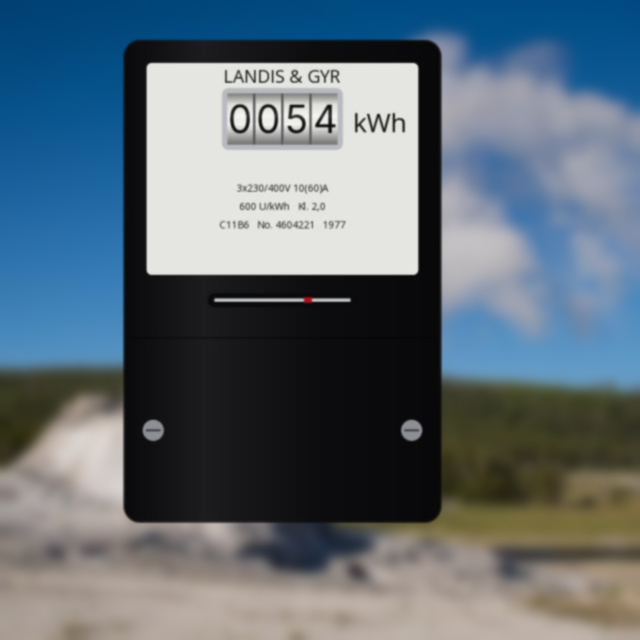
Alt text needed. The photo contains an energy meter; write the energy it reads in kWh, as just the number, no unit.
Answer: 54
